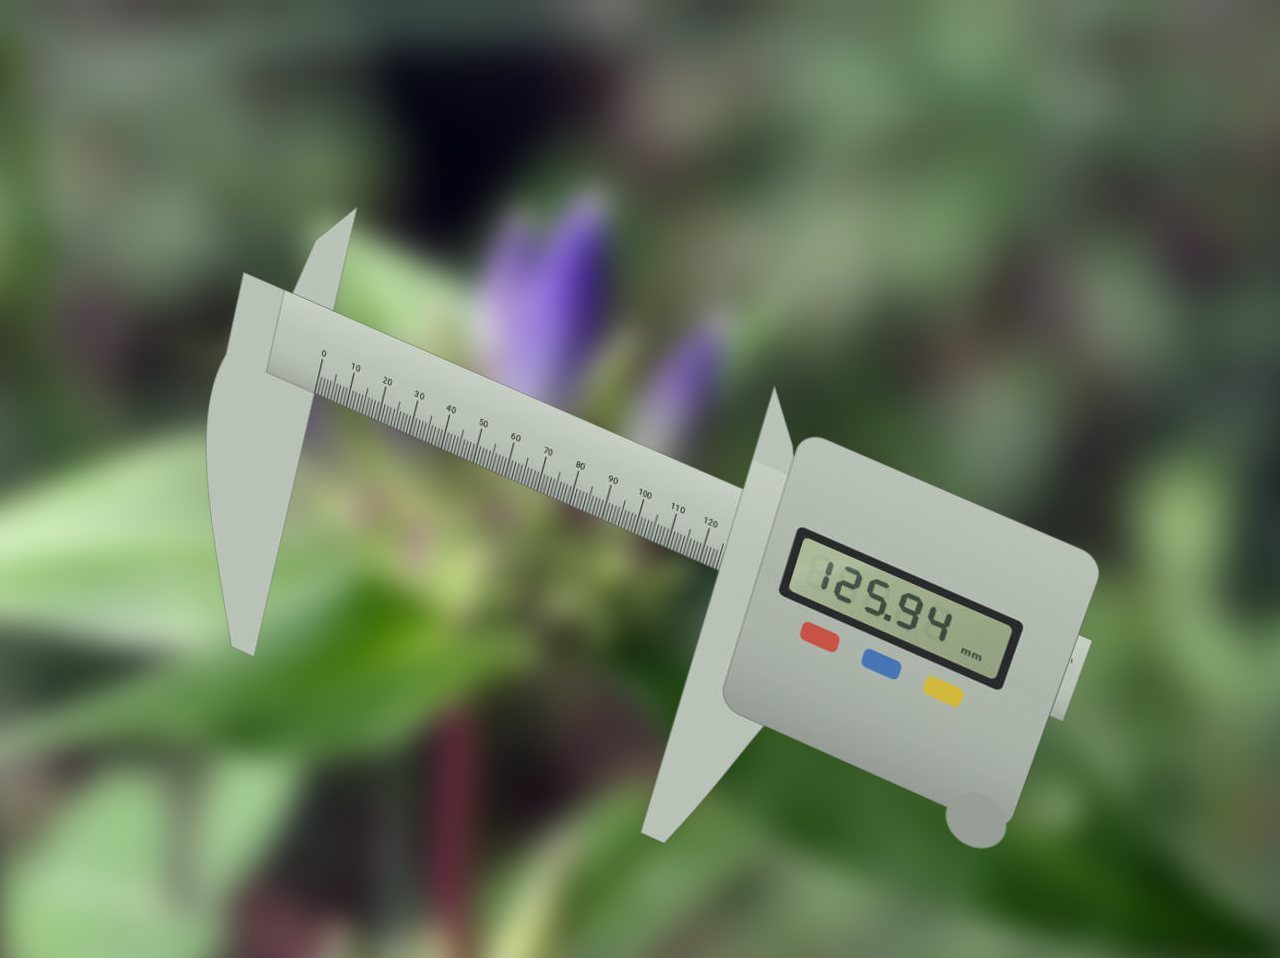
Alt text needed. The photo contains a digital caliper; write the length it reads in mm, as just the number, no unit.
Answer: 125.94
